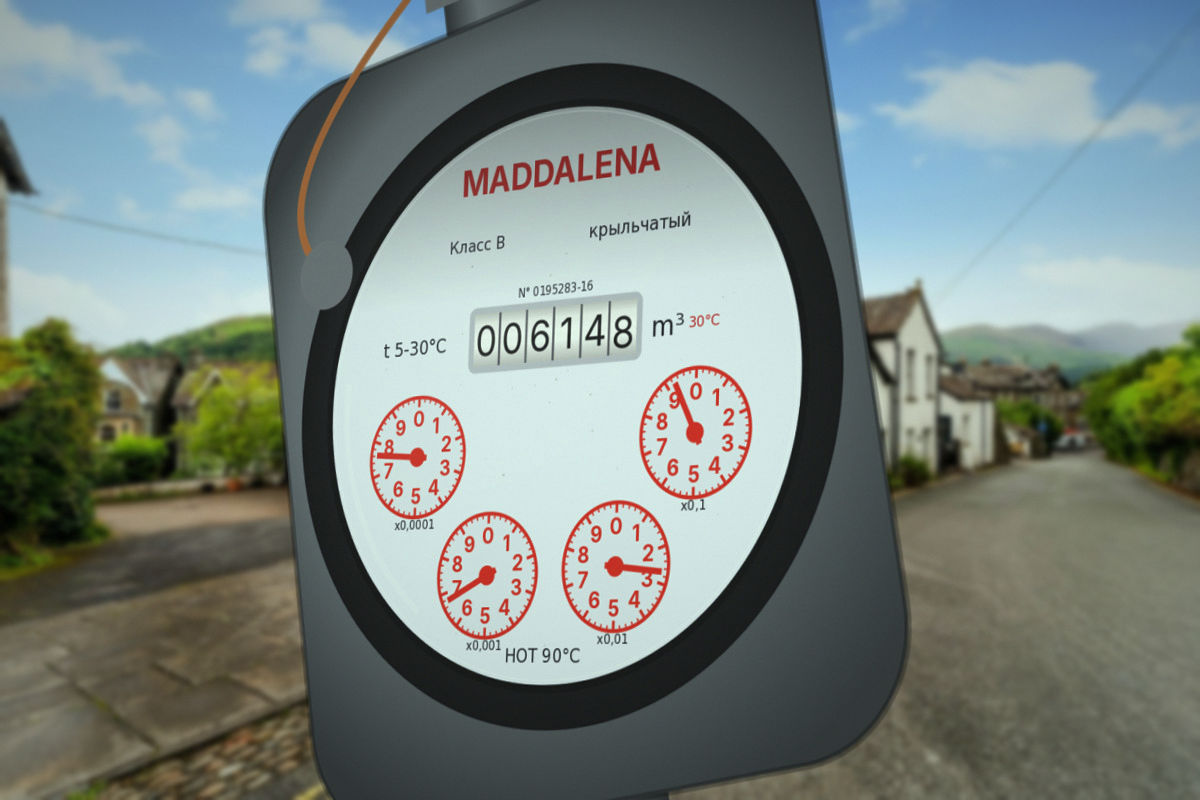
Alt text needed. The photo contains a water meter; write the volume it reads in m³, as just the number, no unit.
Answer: 6147.9267
